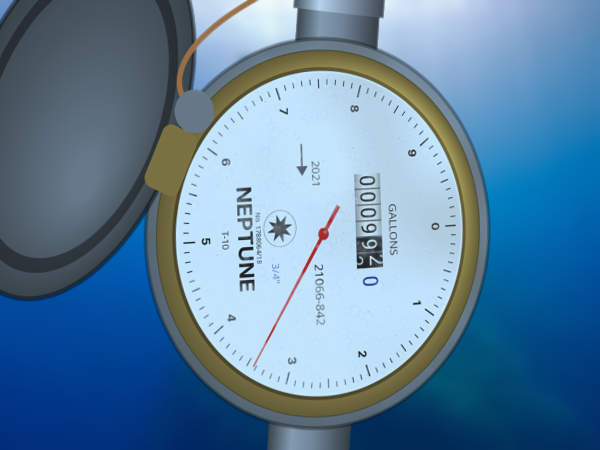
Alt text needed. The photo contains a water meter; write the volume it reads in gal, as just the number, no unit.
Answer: 9923.4
